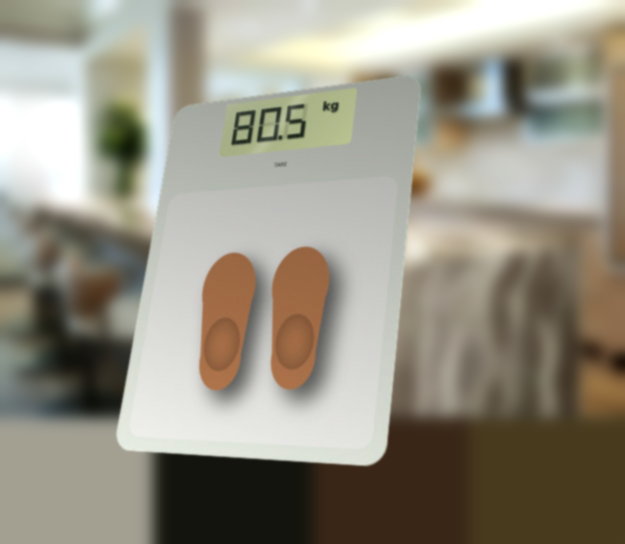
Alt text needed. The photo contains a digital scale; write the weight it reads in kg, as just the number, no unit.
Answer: 80.5
